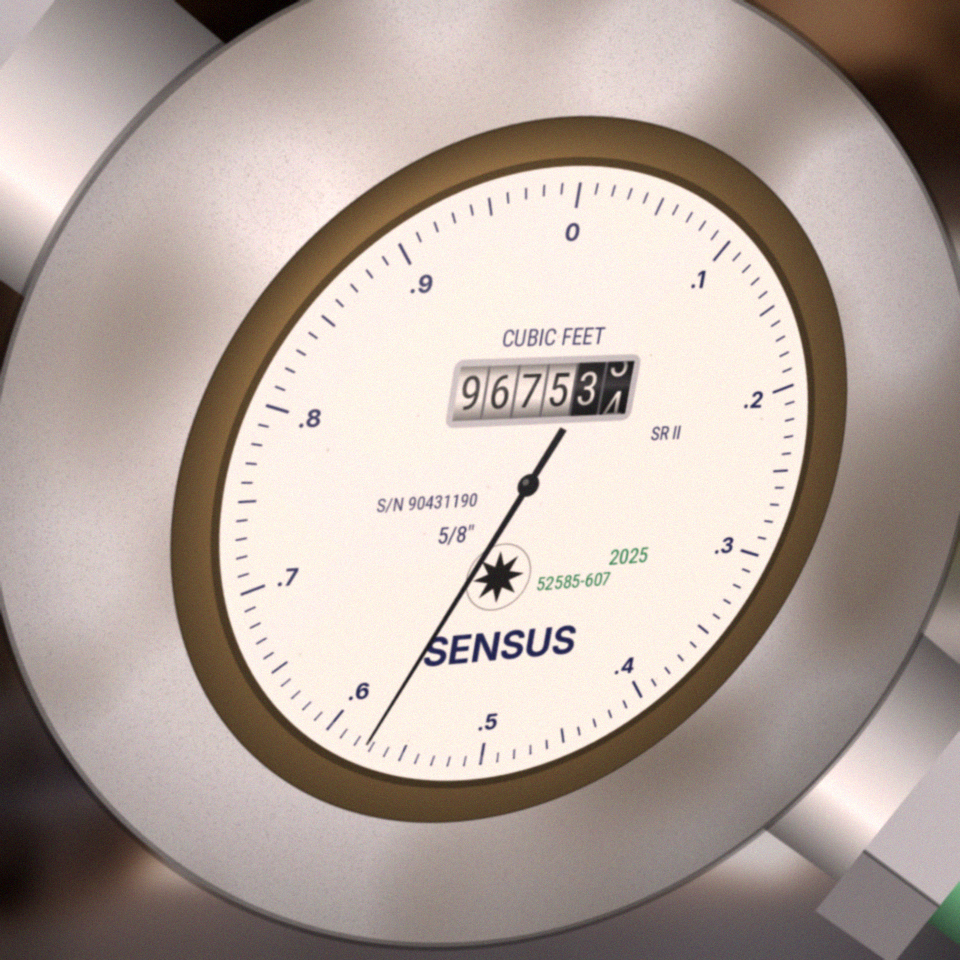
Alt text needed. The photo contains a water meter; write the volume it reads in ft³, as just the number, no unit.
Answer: 967533.57
